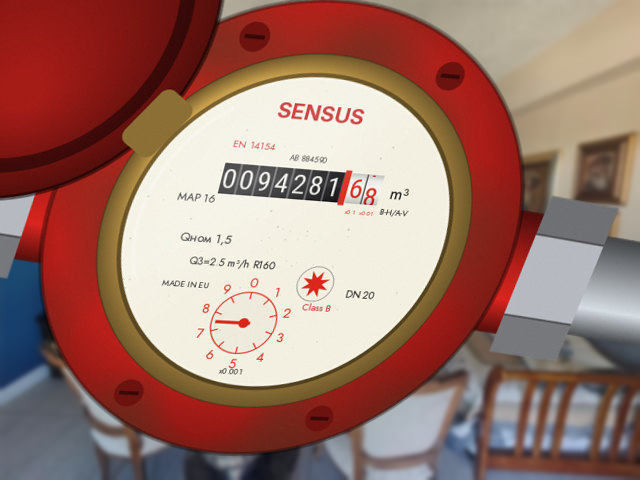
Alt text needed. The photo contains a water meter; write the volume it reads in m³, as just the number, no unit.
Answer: 94281.677
